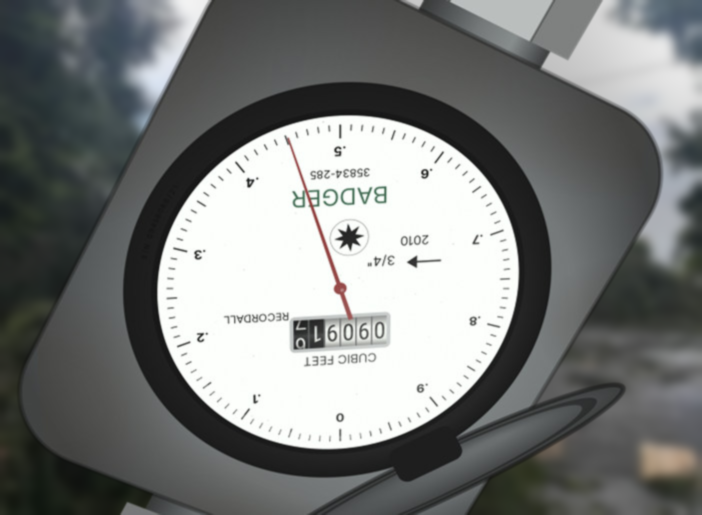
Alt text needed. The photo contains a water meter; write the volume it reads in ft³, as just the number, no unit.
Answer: 90916.45
